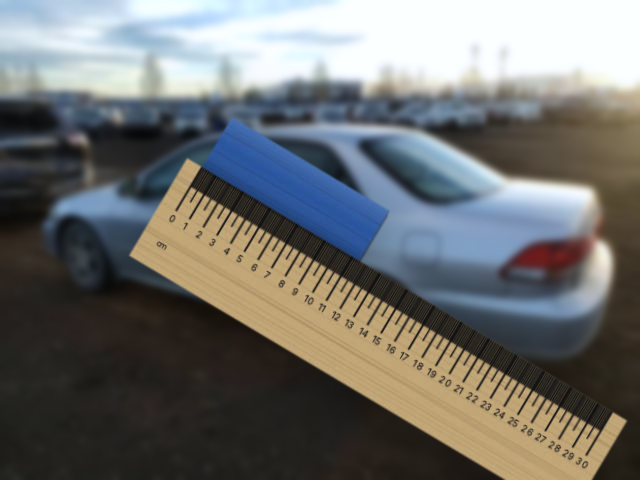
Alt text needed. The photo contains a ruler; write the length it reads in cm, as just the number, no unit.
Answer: 11.5
